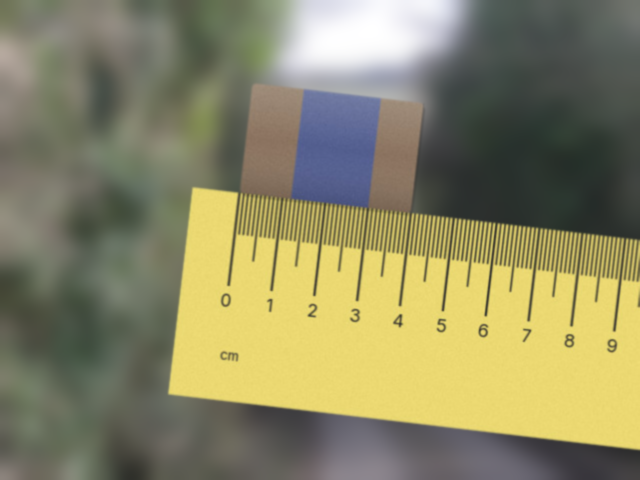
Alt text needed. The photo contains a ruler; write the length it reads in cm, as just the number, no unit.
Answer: 4
